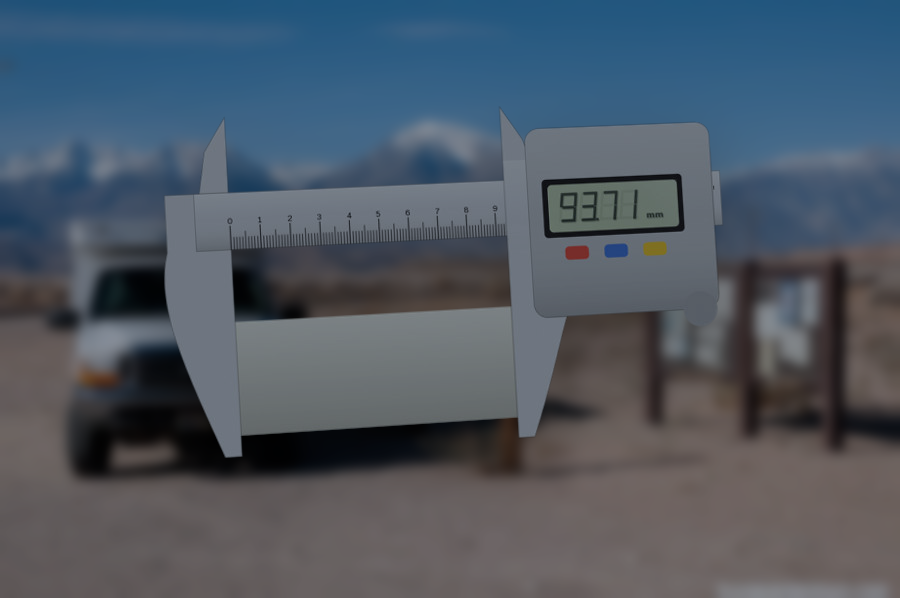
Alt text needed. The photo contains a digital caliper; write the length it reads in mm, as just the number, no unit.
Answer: 93.71
